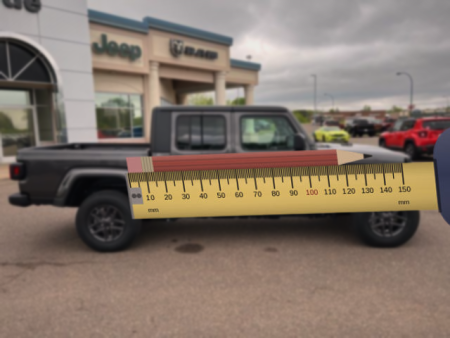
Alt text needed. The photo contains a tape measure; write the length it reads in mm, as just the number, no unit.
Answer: 135
